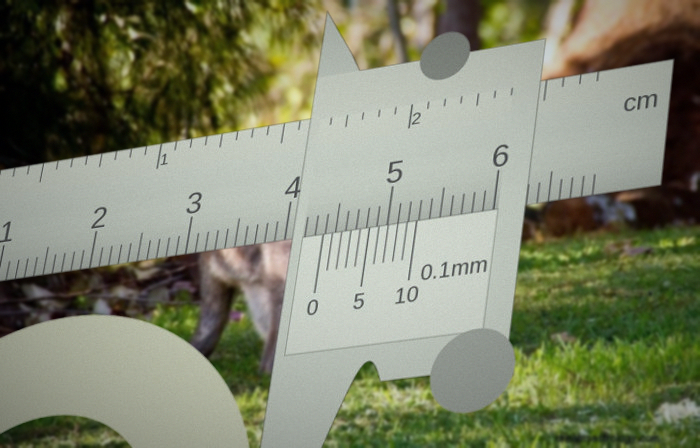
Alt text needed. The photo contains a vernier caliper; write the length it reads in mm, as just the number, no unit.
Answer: 43.8
